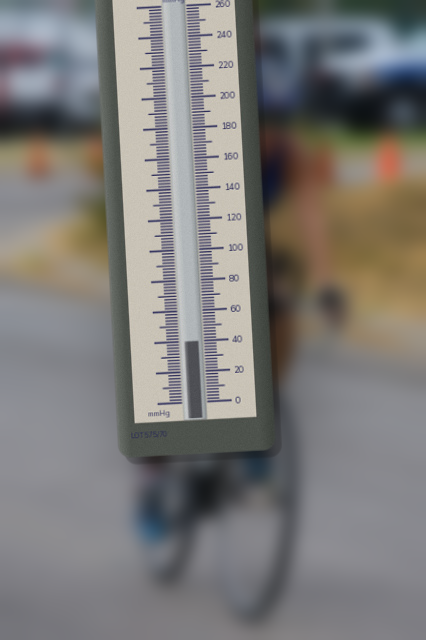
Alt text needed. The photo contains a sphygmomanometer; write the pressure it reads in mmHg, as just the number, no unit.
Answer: 40
